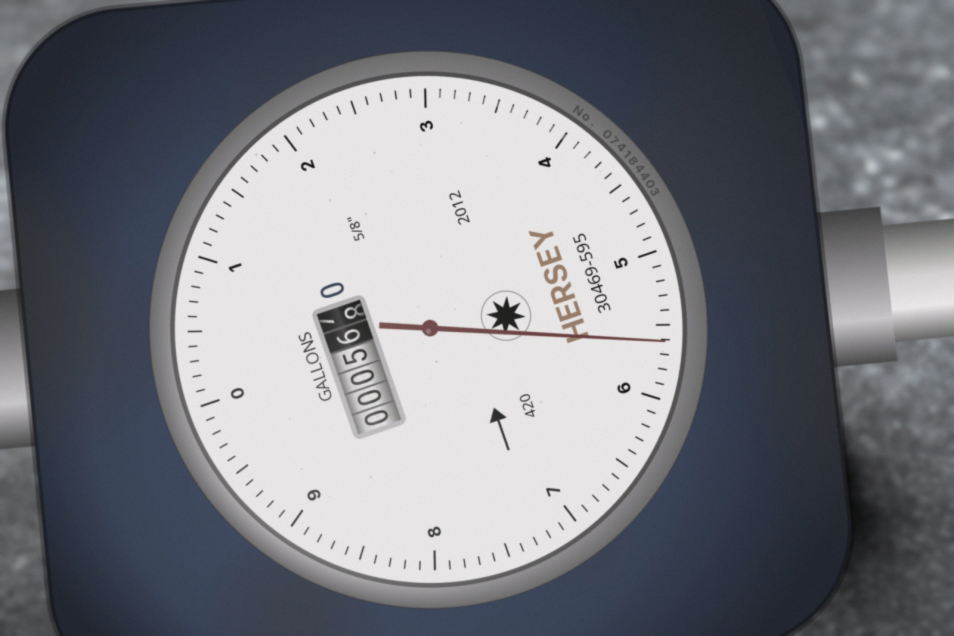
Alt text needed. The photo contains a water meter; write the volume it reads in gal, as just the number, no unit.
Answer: 5675.6
